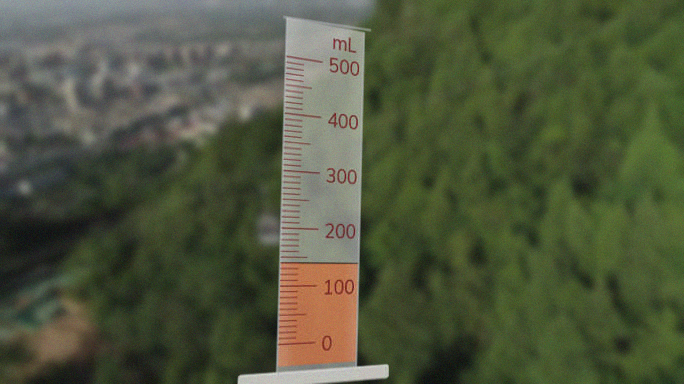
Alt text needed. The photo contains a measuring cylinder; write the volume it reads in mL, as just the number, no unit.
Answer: 140
